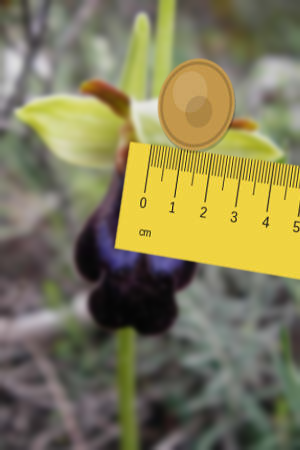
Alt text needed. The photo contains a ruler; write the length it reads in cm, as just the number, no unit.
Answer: 2.5
